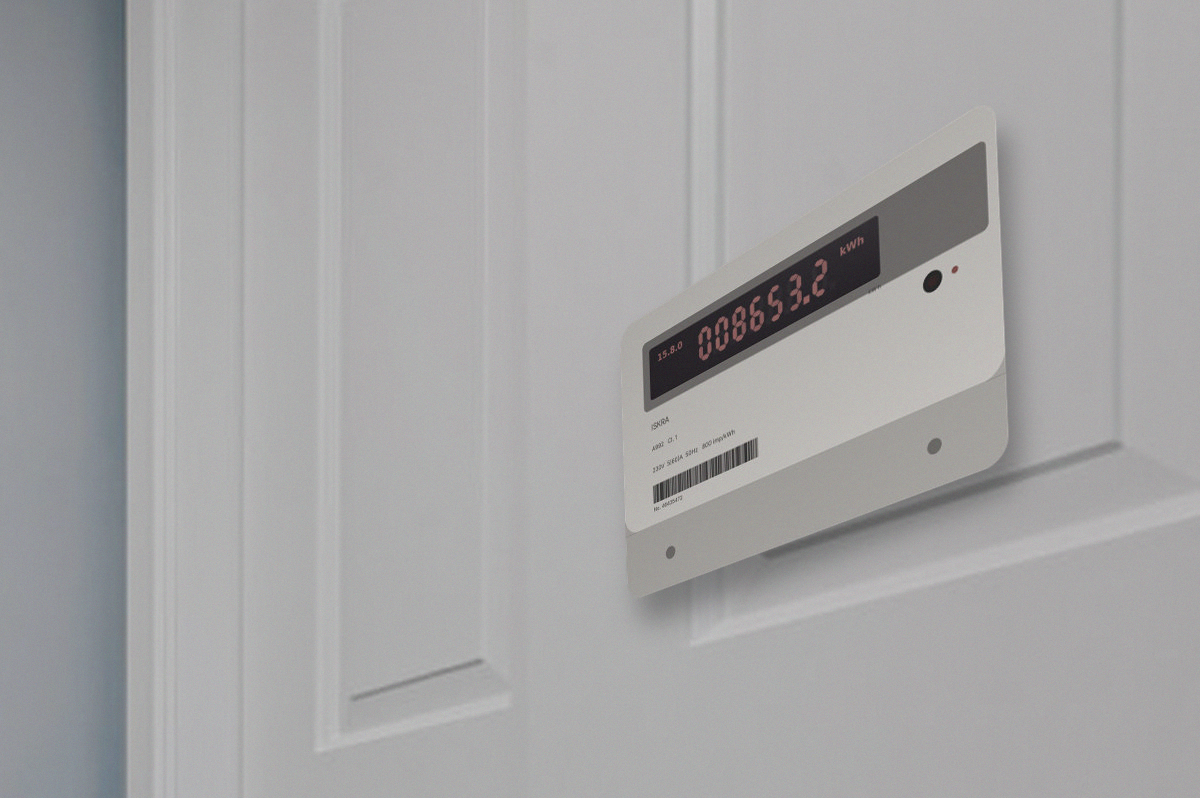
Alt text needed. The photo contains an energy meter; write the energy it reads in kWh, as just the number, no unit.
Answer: 8653.2
